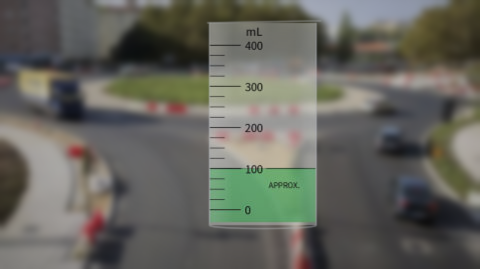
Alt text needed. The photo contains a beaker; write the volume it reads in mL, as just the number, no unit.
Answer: 100
